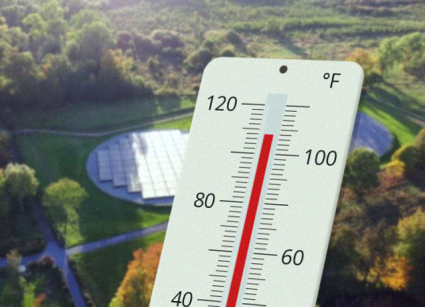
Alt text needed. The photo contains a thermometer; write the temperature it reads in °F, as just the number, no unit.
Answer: 108
